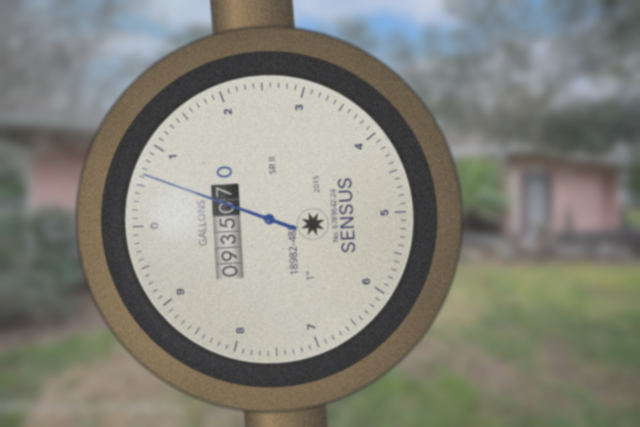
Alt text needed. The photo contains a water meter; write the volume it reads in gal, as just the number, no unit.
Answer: 935070.6
